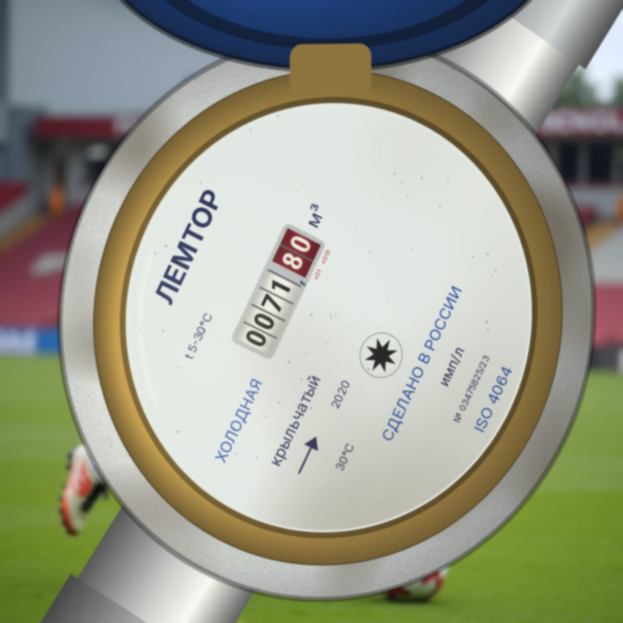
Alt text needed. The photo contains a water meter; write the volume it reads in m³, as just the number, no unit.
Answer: 71.80
